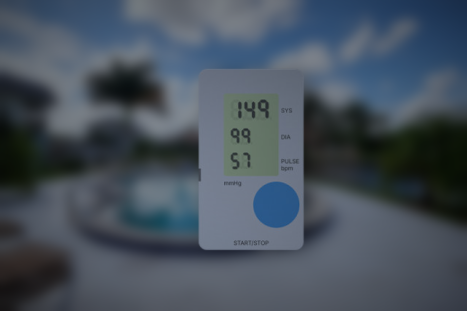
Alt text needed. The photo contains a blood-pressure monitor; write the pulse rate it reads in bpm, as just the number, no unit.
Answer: 57
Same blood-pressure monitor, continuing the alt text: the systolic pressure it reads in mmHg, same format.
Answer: 149
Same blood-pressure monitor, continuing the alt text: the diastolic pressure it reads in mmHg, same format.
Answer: 99
